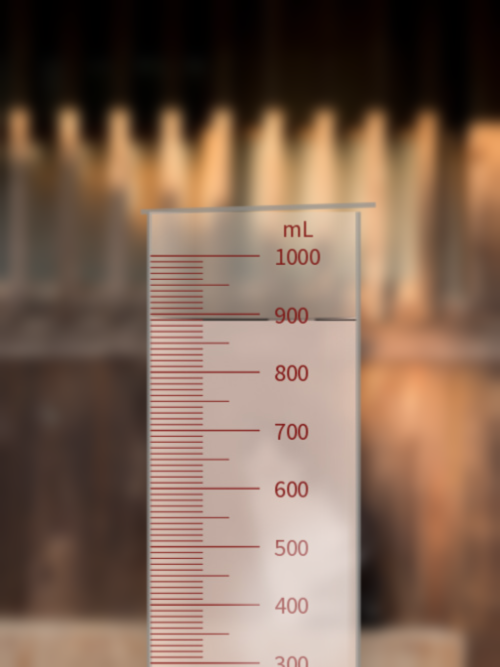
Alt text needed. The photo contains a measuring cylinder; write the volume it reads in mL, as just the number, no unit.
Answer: 890
